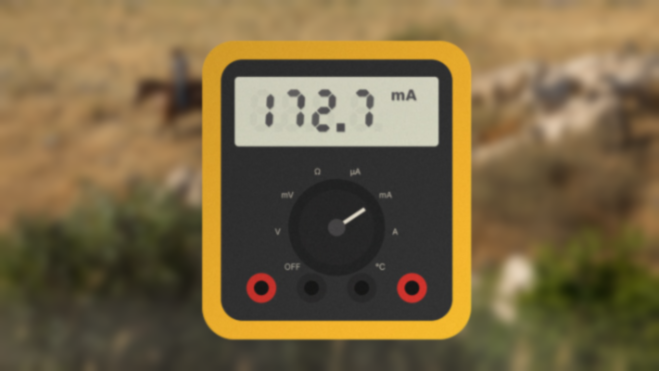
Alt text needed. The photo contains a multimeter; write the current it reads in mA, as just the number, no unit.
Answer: 172.7
